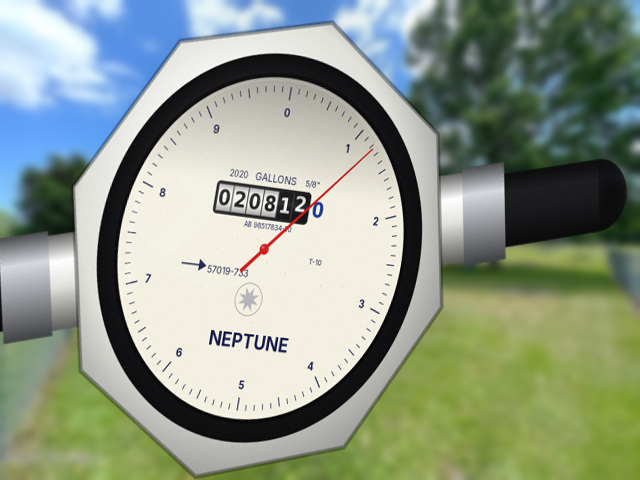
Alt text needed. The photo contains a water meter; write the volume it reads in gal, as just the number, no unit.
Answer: 208121.2
